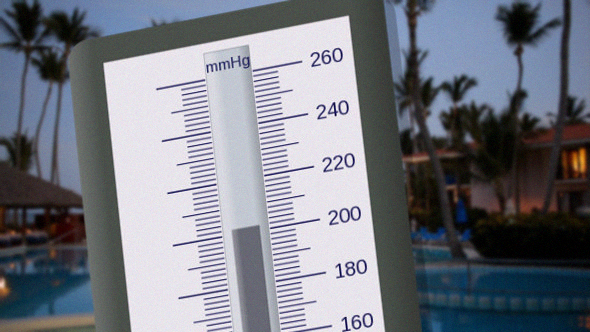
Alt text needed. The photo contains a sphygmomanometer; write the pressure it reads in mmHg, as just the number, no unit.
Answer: 202
